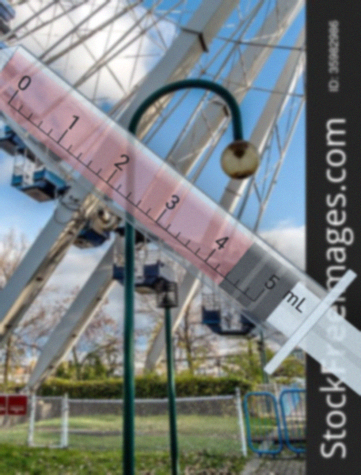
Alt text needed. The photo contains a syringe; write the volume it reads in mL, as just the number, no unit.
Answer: 4.4
